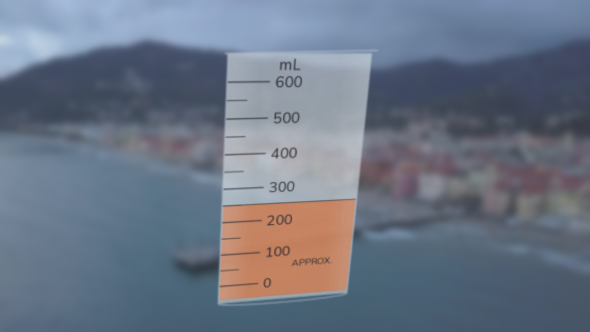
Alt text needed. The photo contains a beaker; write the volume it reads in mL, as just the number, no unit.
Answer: 250
